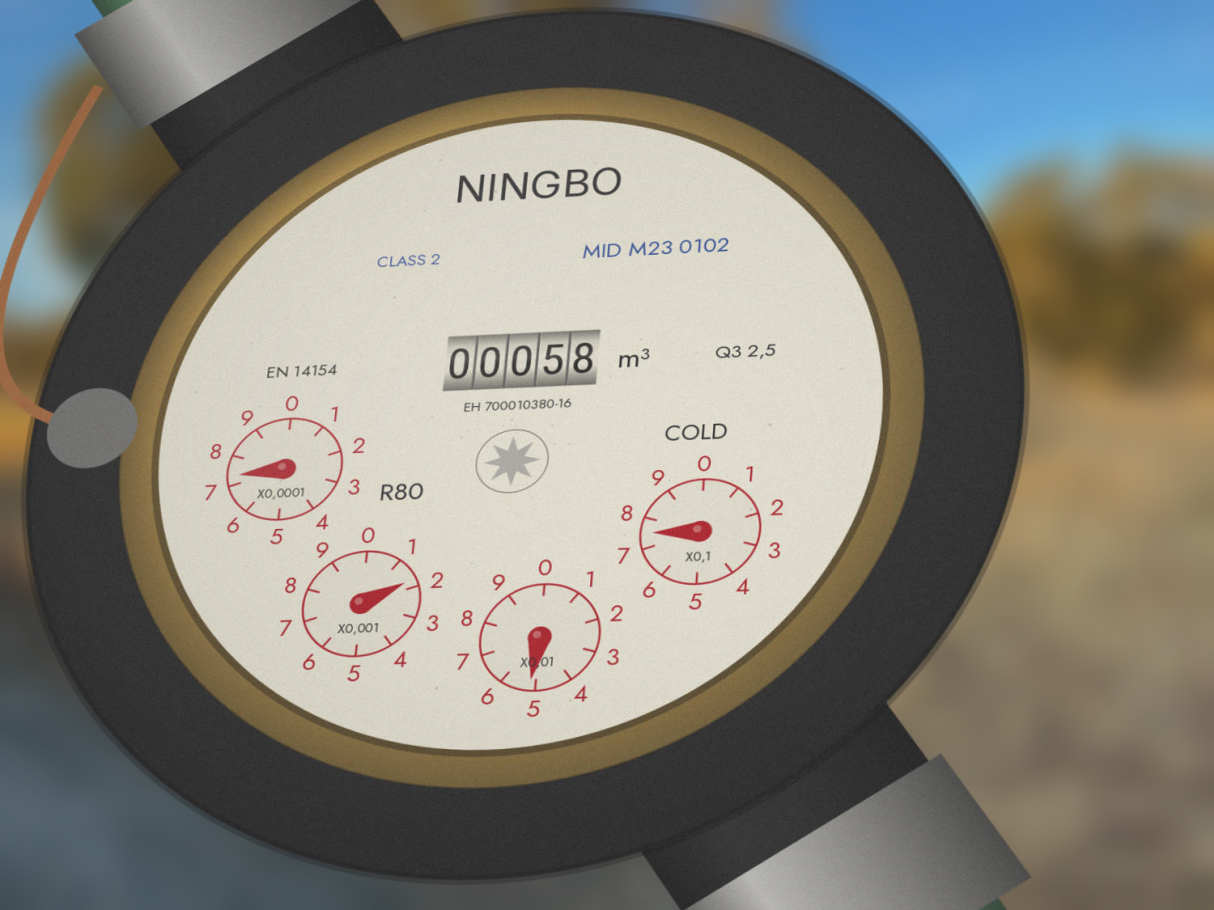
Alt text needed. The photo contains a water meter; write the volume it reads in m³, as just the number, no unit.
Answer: 58.7517
